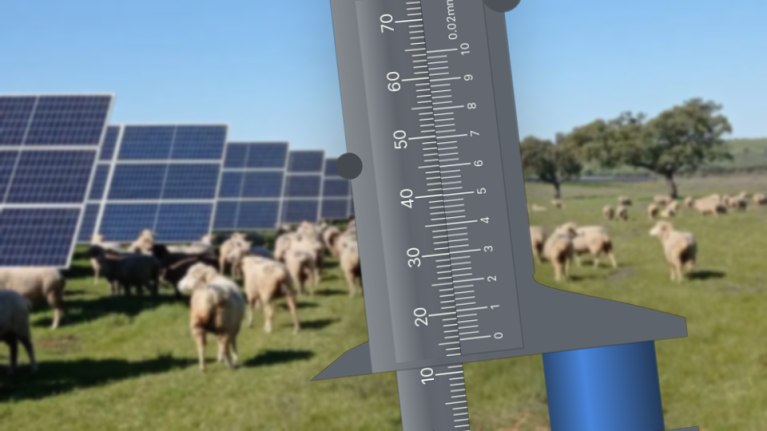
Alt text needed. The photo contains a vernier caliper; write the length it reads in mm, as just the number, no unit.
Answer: 15.4
